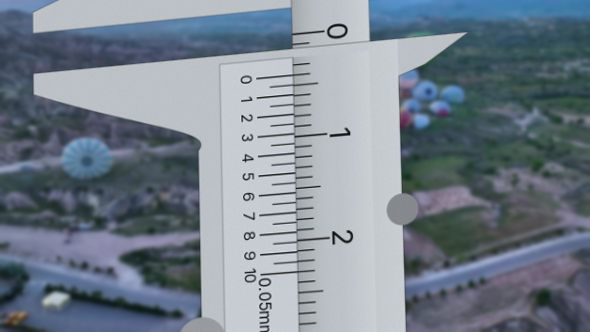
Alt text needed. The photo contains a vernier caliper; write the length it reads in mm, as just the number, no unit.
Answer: 4.0
